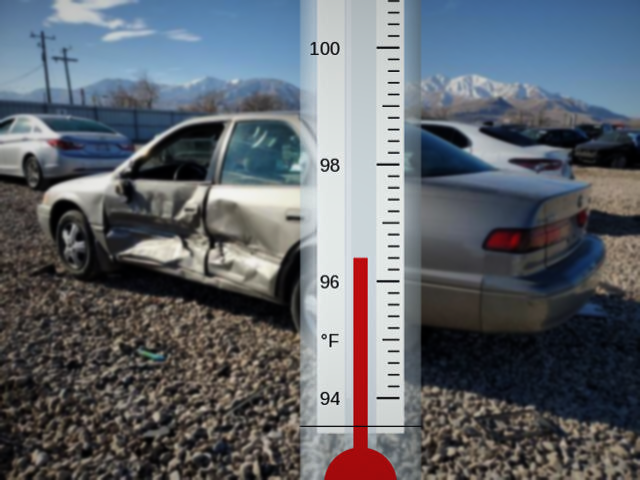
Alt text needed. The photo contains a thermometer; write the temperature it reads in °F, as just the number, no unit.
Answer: 96.4
